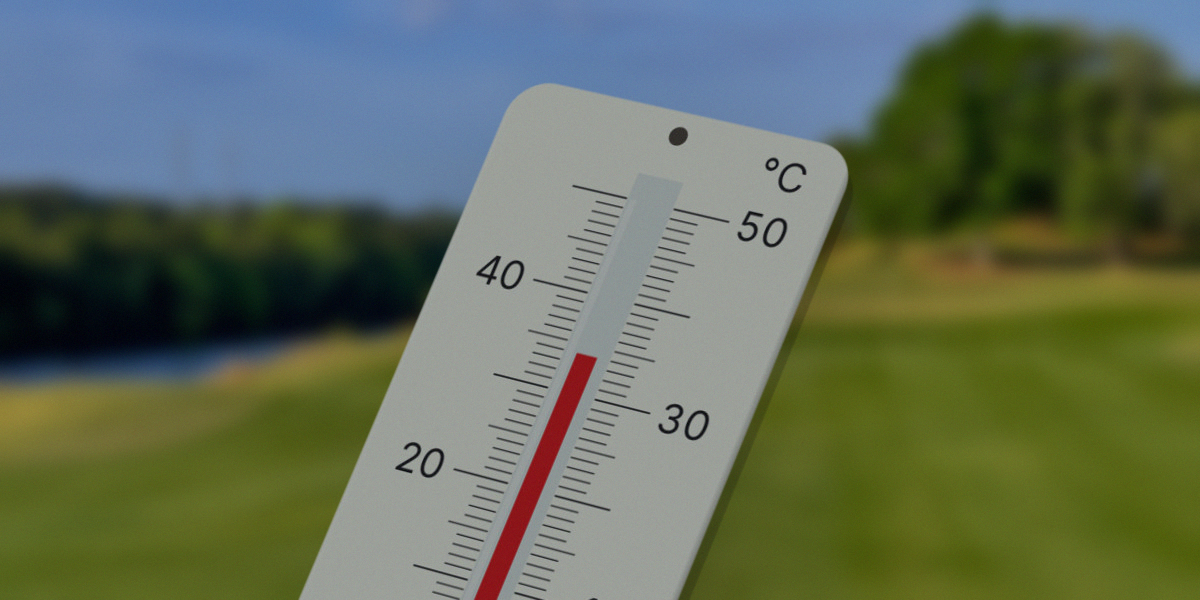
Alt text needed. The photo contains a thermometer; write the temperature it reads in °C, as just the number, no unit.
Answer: 34
